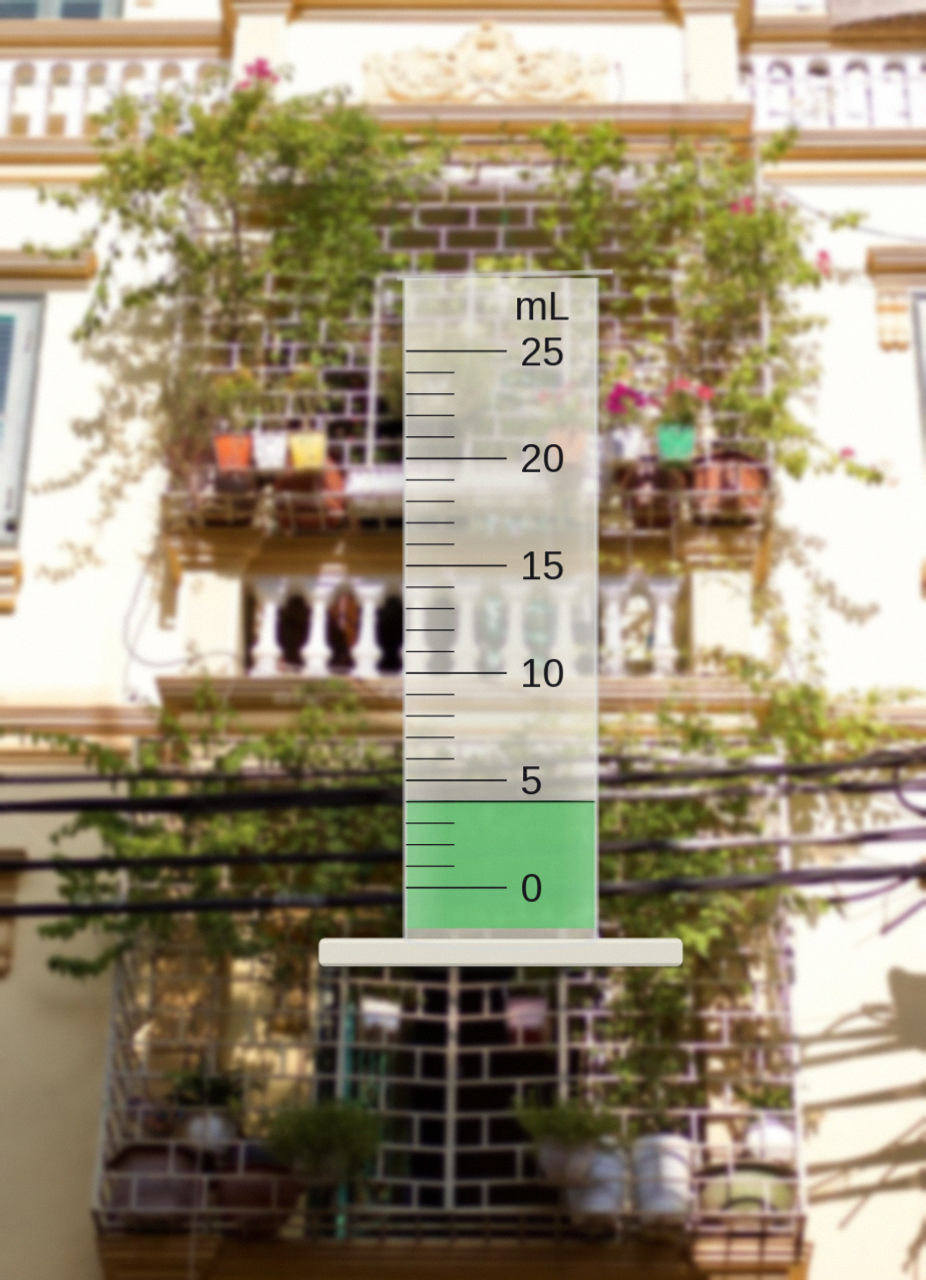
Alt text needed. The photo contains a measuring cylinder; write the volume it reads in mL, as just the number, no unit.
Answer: 4
